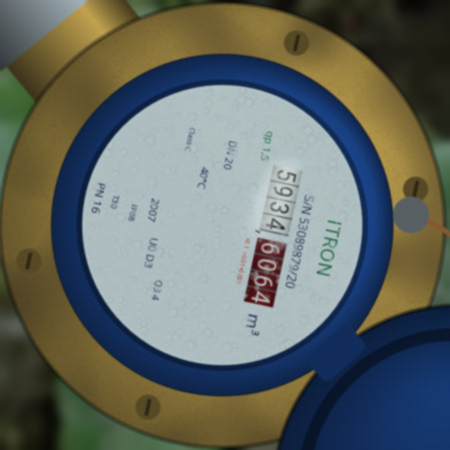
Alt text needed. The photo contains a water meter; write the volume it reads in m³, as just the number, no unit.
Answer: 5934.6064
